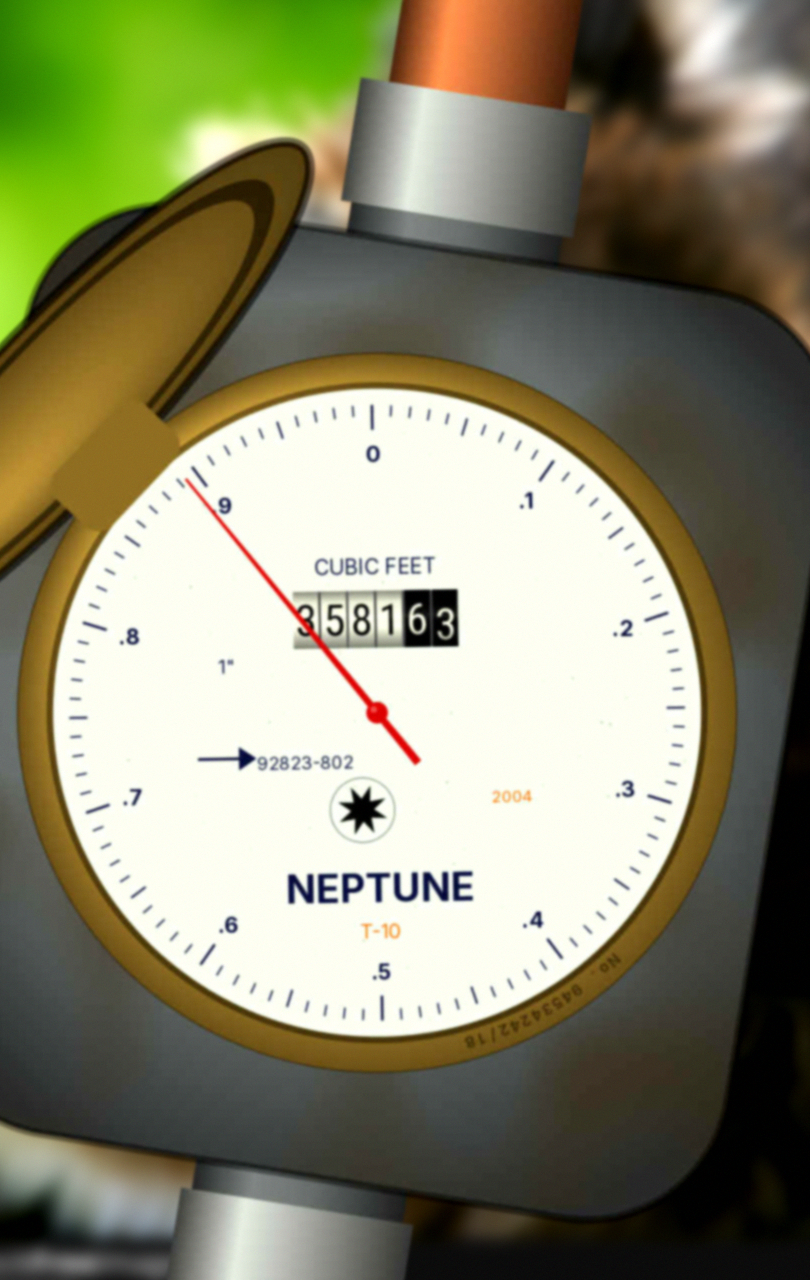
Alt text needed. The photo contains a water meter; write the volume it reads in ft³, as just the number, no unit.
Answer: 358162.89
